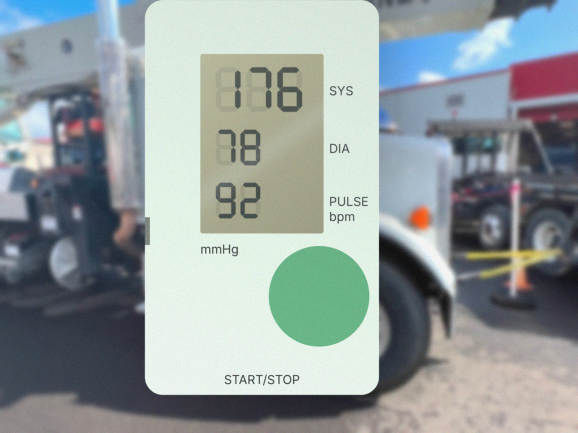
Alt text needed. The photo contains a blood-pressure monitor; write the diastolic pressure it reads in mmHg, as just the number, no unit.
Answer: 78
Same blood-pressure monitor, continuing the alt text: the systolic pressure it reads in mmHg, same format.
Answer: 176
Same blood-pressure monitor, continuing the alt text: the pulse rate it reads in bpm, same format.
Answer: 92
